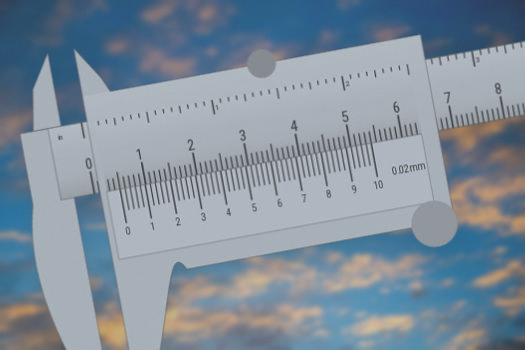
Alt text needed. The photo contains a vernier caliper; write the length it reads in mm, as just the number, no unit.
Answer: 5.0
